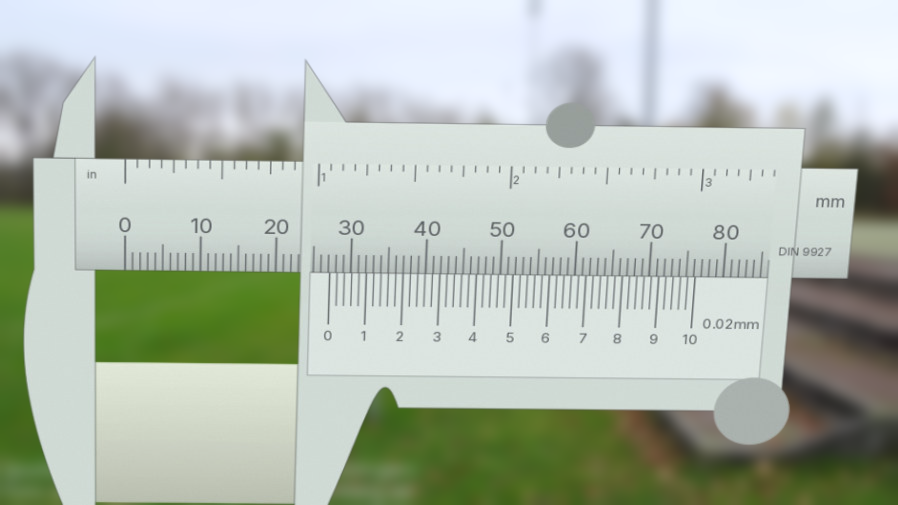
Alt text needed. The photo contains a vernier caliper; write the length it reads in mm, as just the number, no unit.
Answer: 27.2
